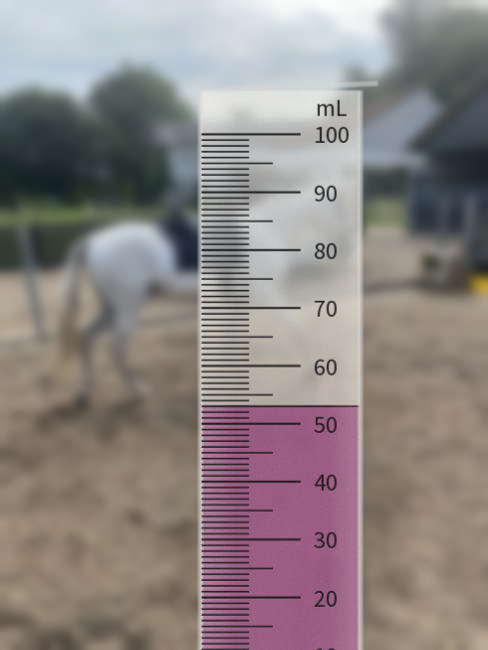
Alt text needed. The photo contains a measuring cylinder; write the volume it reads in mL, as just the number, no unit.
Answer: 53
